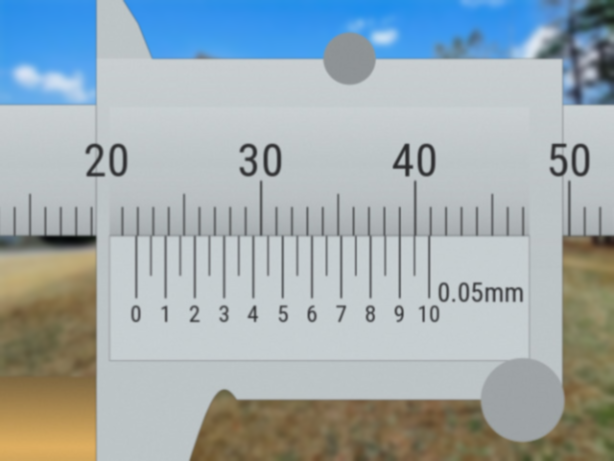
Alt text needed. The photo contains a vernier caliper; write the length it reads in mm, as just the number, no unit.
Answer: 21.9
